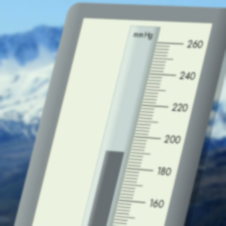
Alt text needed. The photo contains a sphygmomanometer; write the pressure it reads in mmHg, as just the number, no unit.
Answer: 190
